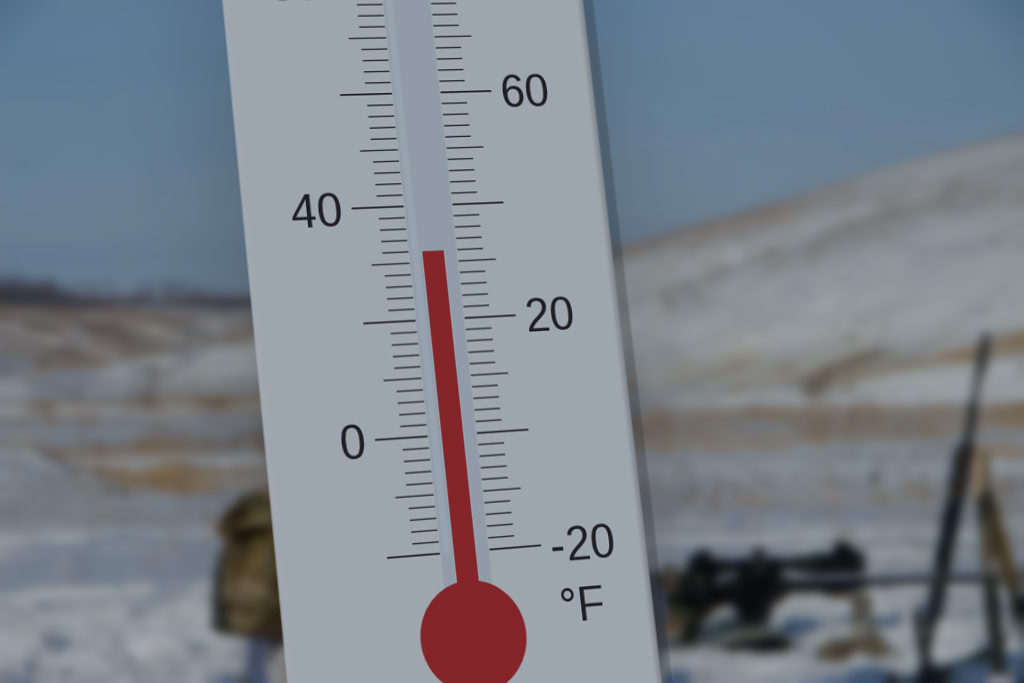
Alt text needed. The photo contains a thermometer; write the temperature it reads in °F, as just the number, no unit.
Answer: 32
